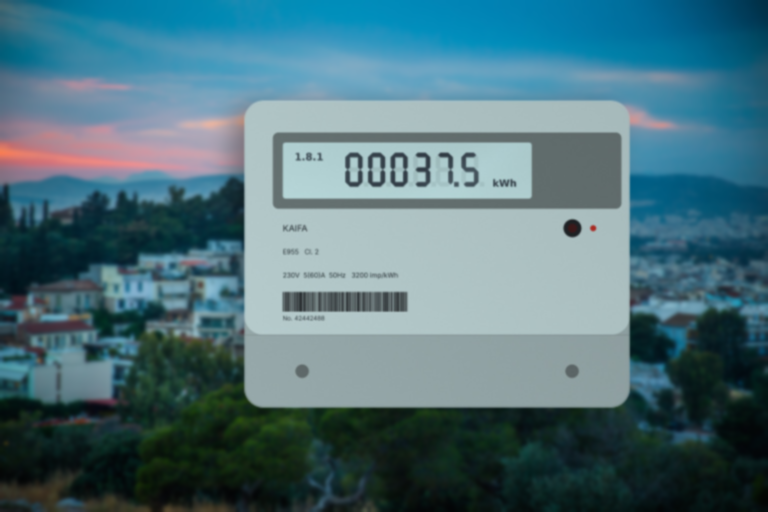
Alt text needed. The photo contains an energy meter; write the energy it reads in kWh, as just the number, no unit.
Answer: 37.5
